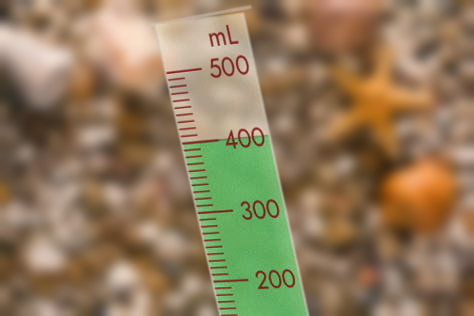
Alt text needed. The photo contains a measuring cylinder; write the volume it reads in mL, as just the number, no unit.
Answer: 400
